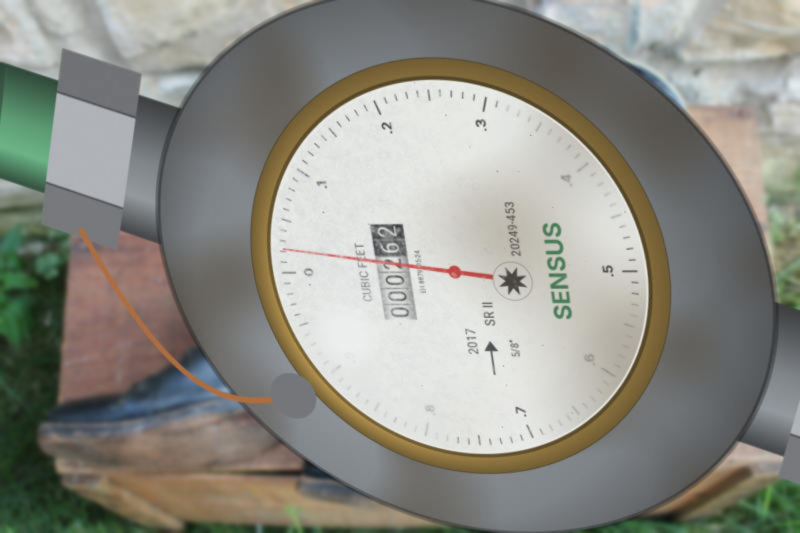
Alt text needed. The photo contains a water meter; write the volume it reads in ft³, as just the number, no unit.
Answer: 262.02
